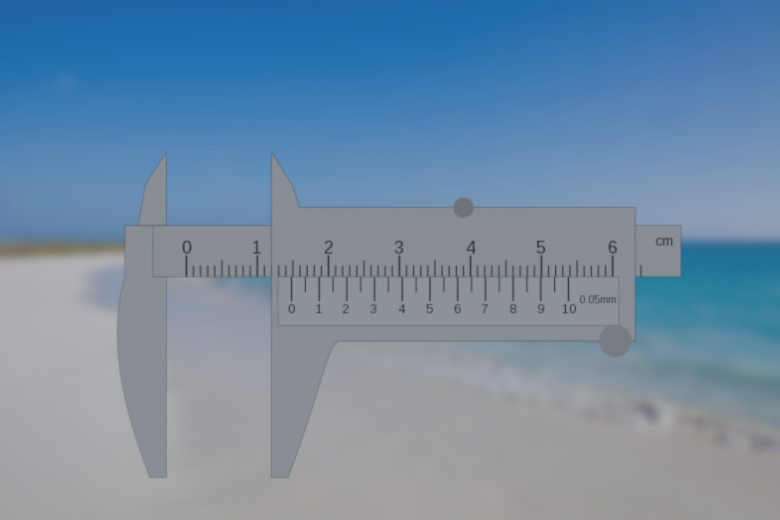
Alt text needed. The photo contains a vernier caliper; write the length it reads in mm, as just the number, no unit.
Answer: 14.8
